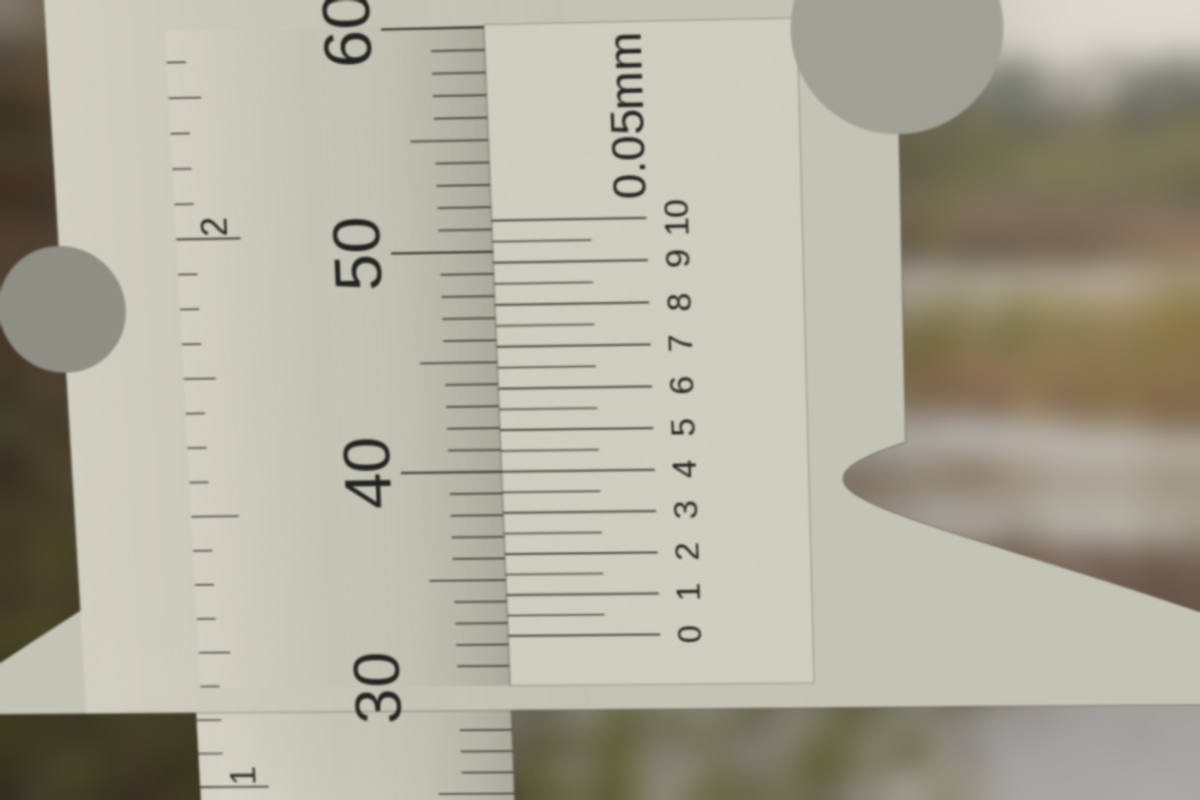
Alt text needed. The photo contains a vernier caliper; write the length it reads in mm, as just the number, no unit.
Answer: 32.4
